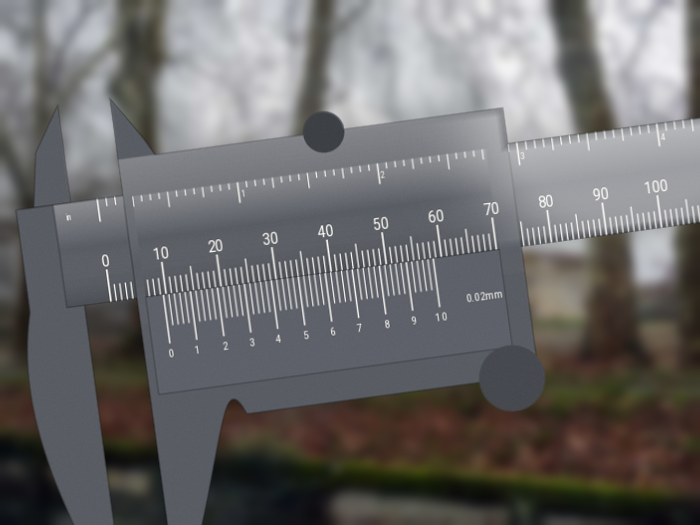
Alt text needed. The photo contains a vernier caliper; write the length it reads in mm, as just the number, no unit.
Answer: 9.5
